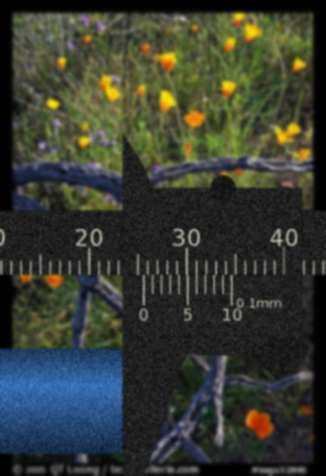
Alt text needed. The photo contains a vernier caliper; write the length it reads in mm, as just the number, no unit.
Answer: 25.6
